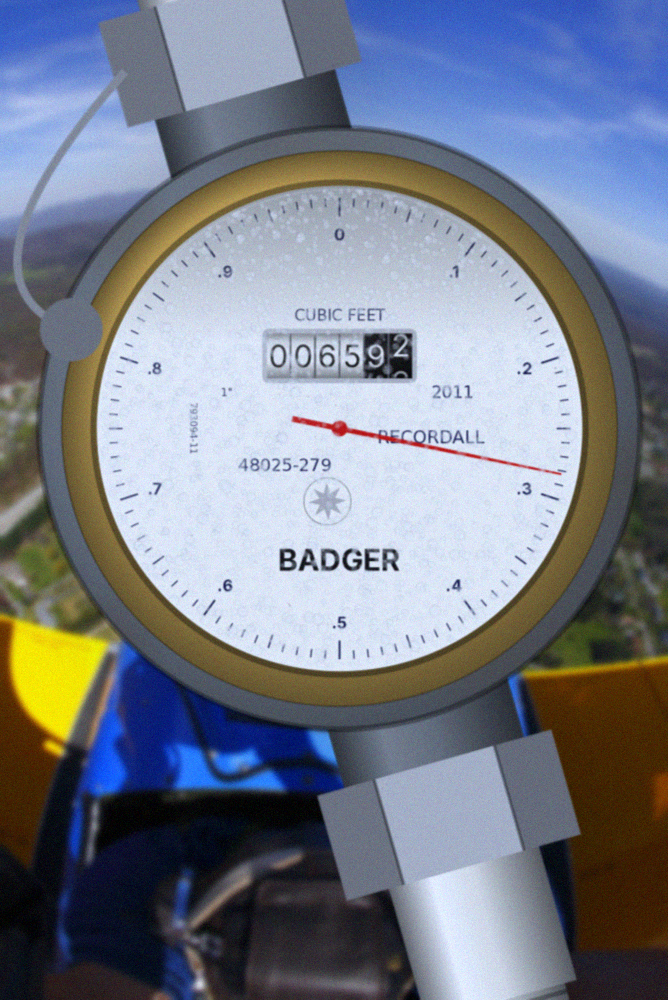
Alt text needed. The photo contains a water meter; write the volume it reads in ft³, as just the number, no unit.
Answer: 6592.28
